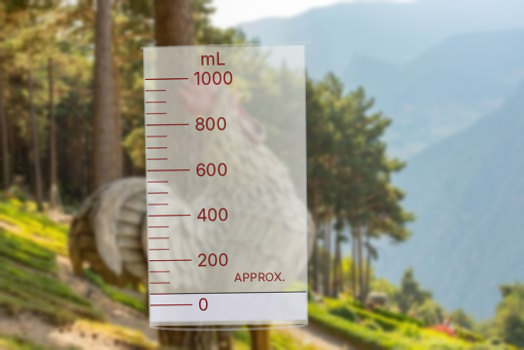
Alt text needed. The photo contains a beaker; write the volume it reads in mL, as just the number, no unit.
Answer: 50
